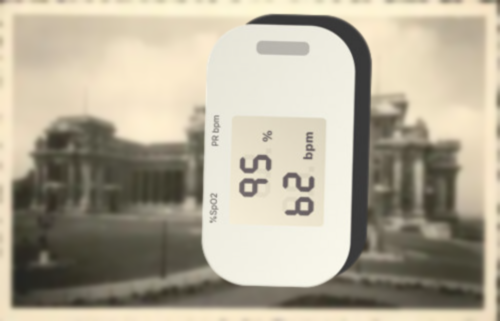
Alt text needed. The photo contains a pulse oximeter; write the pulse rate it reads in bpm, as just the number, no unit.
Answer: 62
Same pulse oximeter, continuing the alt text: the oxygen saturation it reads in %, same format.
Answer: 95
